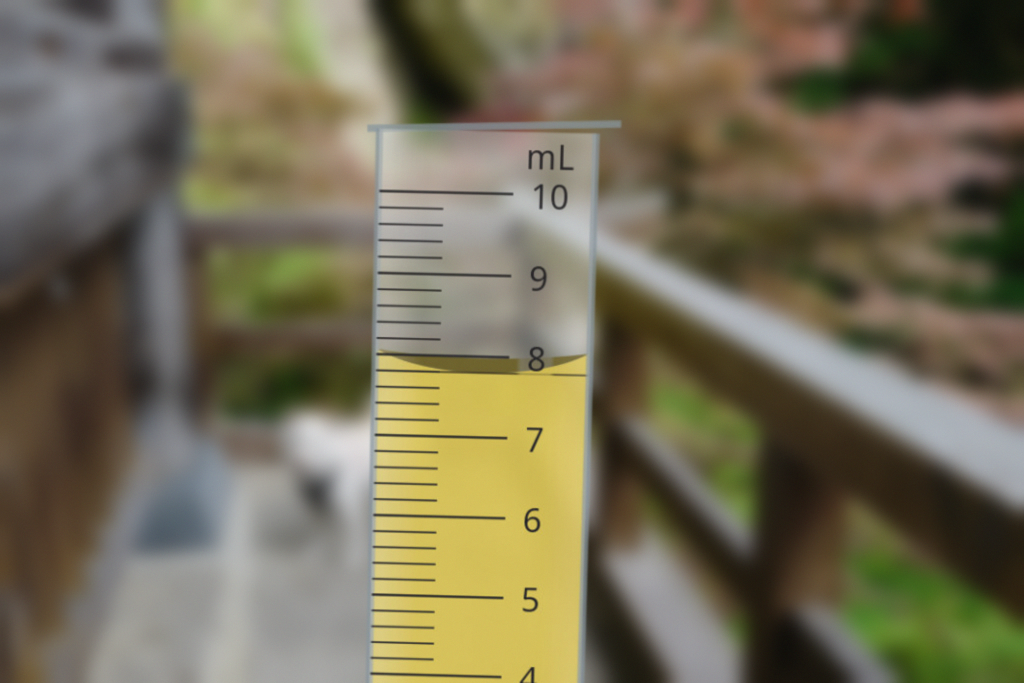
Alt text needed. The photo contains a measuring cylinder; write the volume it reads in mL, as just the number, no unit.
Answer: 7.8
